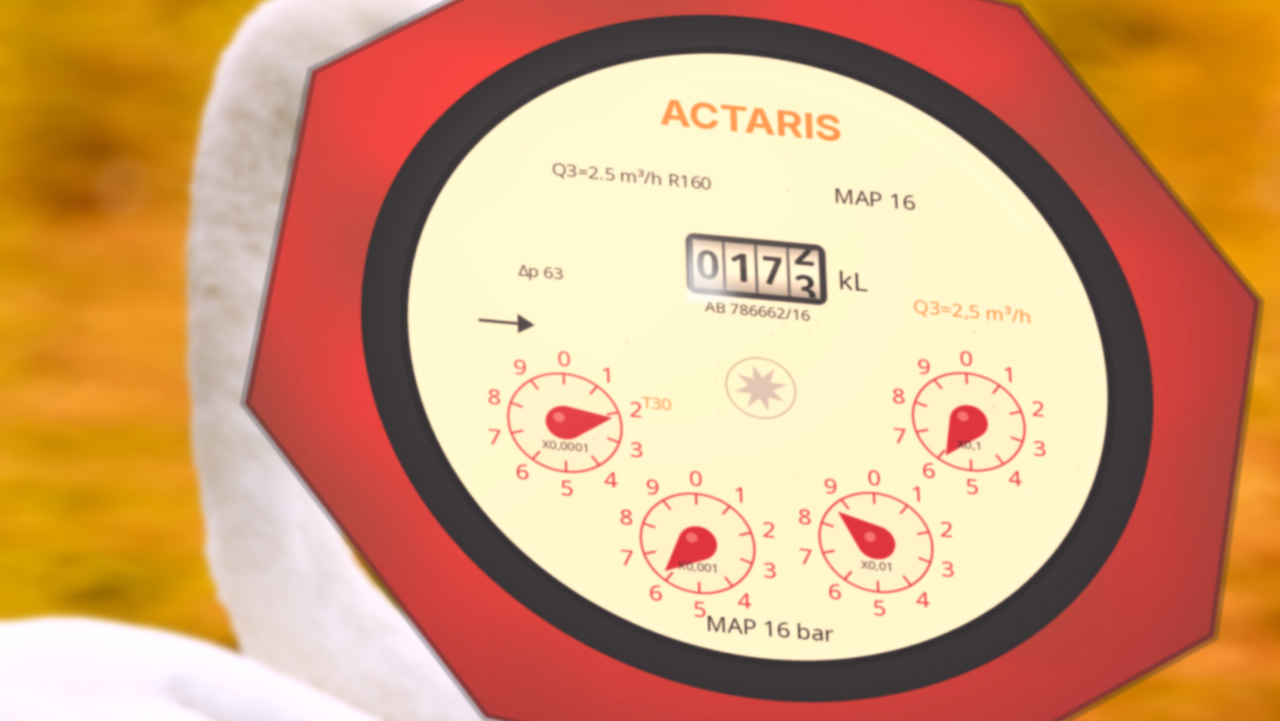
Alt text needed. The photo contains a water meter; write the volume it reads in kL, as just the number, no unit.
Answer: 172.5862
